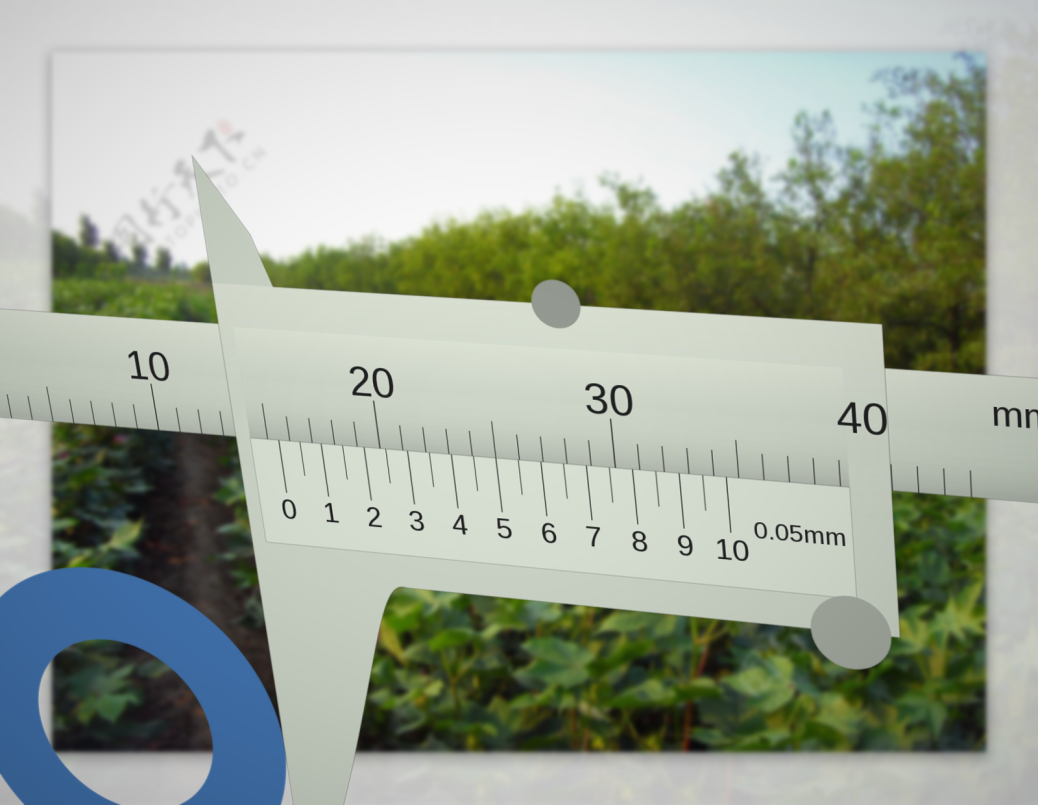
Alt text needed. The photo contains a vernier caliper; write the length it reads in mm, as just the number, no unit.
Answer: 15.50
